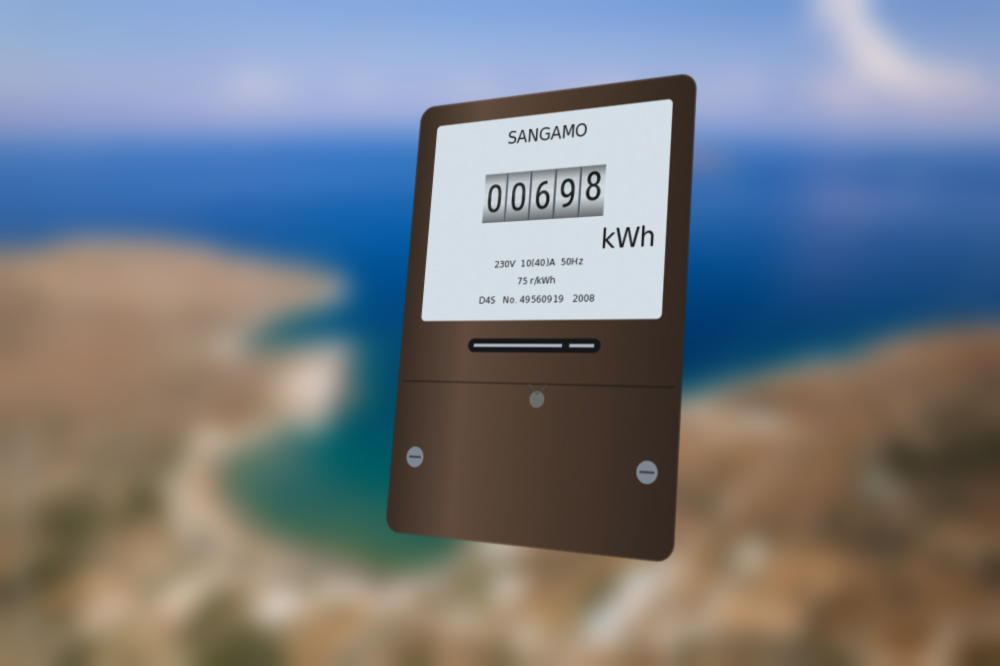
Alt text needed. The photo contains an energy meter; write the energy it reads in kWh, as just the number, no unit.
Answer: 698
